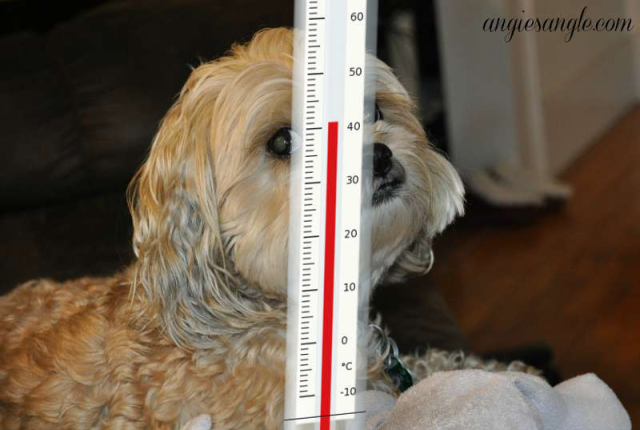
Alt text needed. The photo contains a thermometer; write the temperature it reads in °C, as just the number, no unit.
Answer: 41
